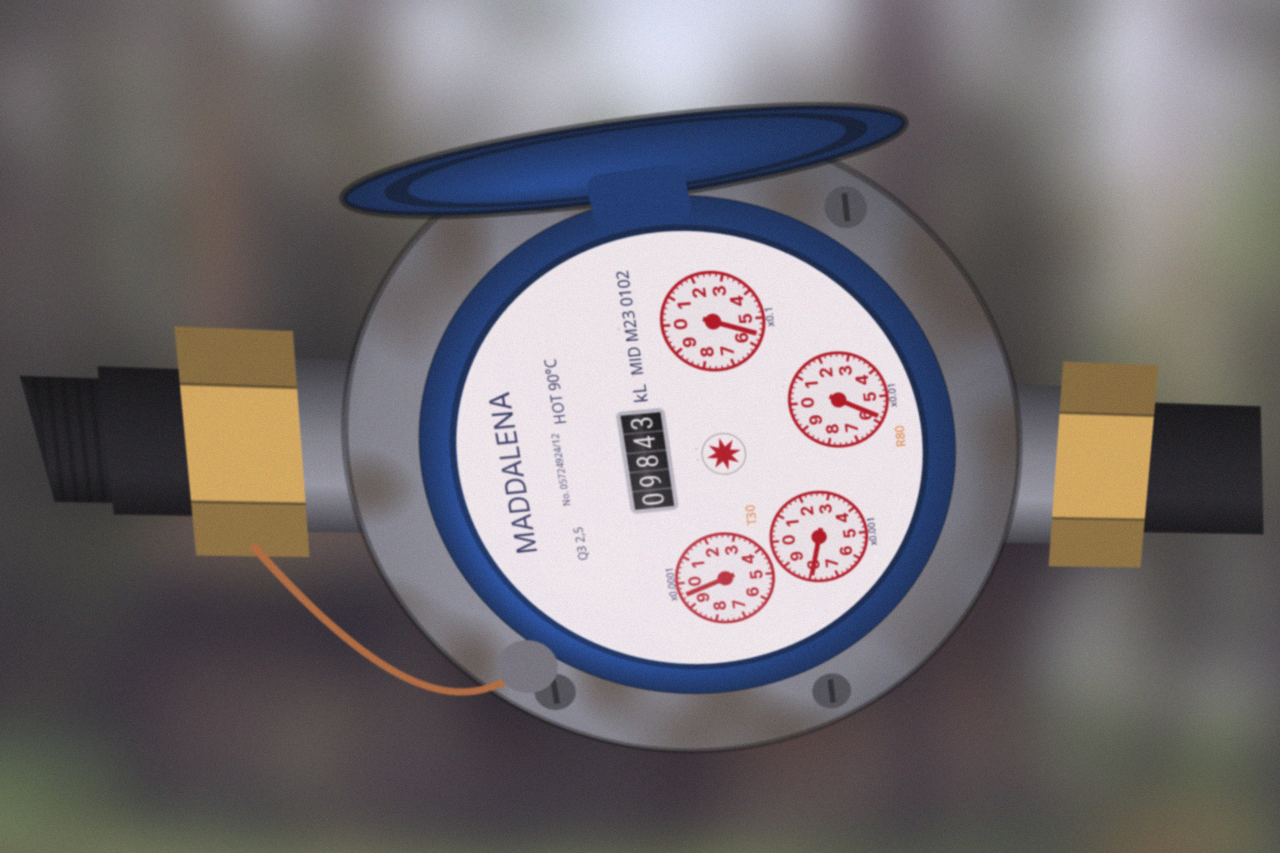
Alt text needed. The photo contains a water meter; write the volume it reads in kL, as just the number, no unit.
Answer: 9843.5579
